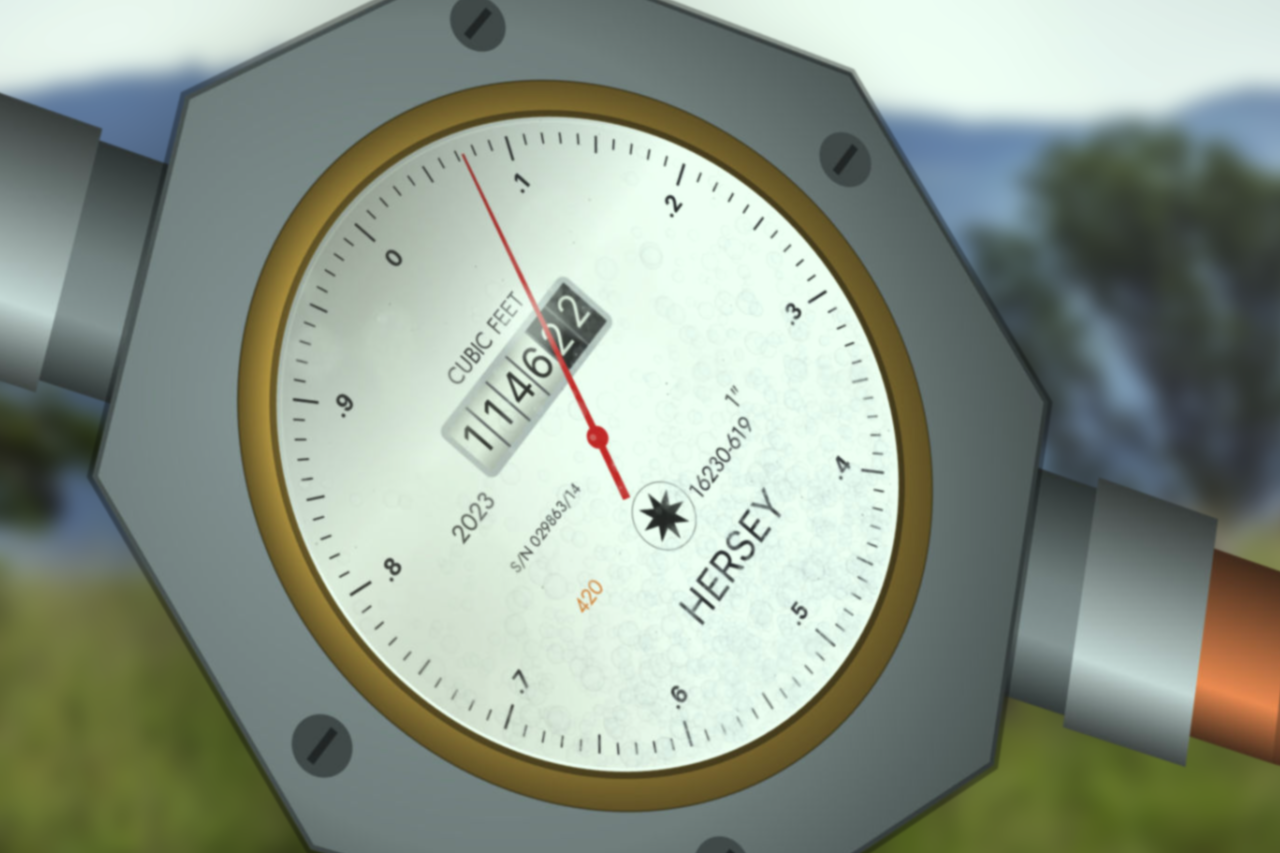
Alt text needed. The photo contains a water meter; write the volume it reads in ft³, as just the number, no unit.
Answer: 114622.07
